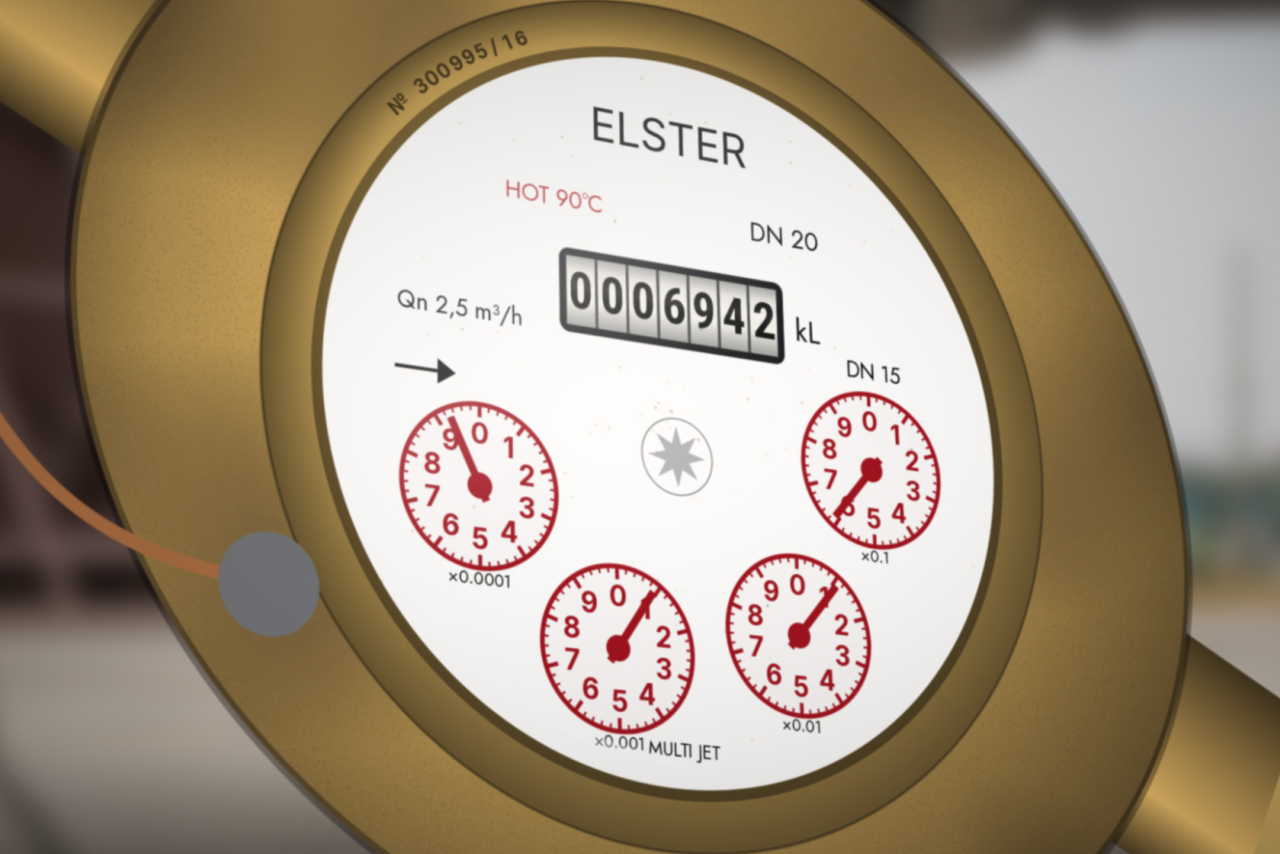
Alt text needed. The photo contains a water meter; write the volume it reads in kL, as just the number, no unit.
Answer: 6942.6109
